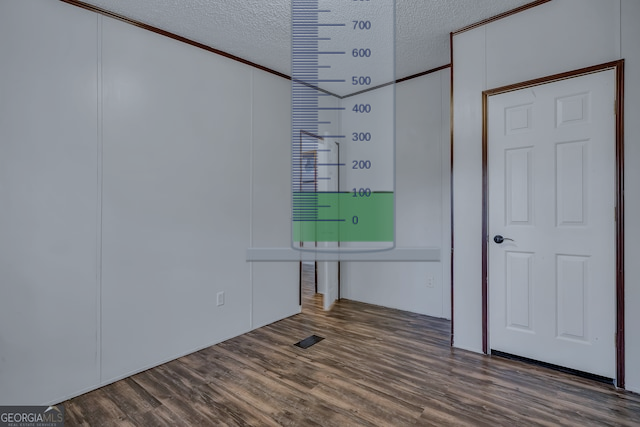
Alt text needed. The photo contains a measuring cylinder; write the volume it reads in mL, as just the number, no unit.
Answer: 100
